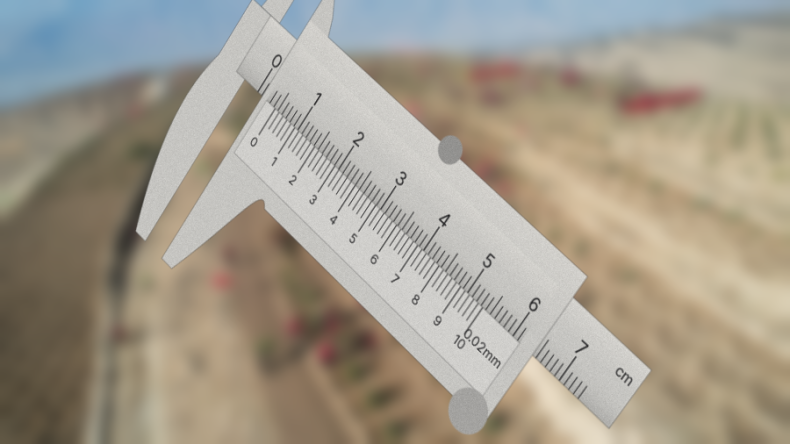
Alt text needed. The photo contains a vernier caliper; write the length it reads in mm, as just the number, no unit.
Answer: 4.4
